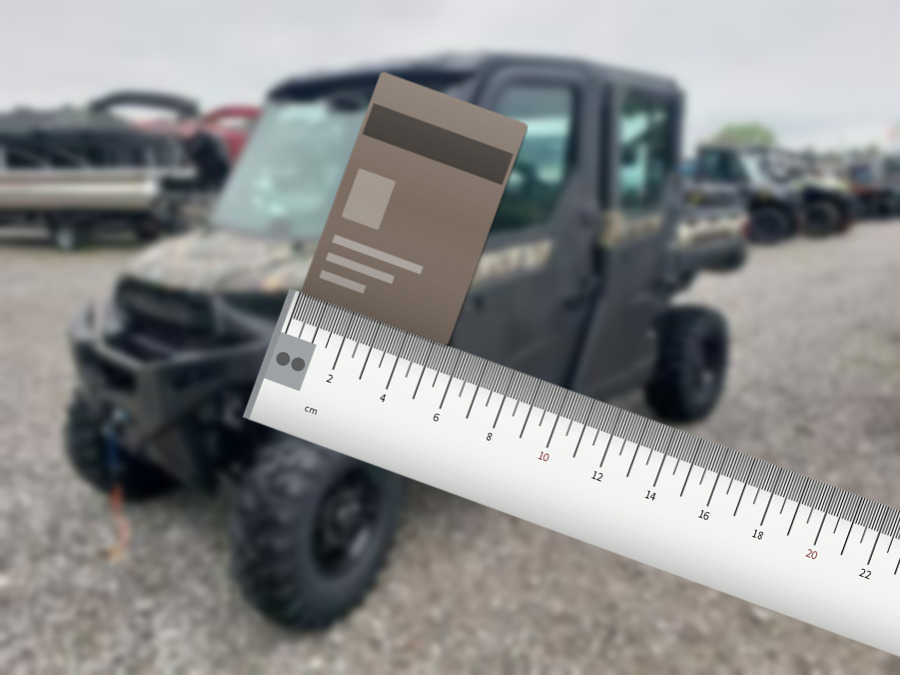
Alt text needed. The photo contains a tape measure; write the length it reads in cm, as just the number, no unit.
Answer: 5.5
